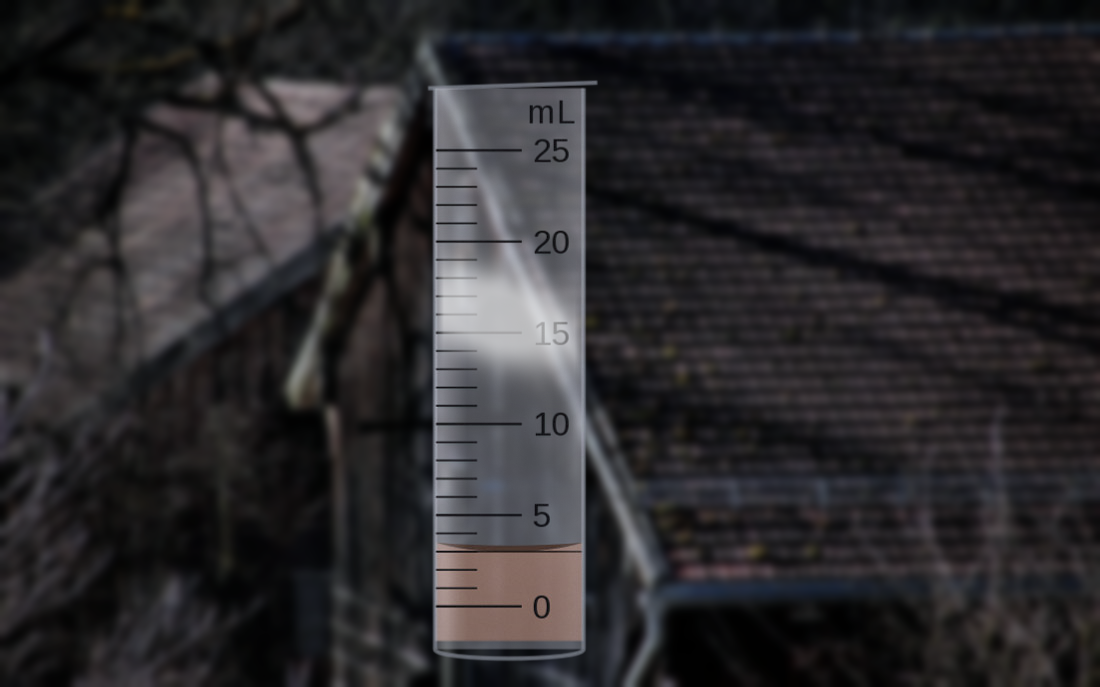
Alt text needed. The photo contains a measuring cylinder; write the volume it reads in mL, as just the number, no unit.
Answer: 3
